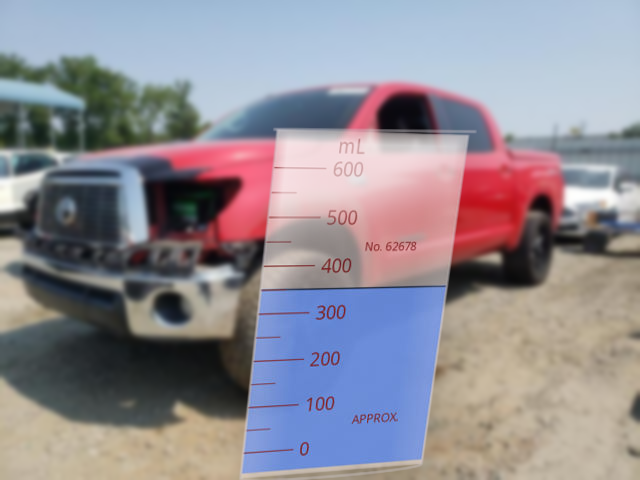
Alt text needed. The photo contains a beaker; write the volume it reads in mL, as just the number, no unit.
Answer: 350
